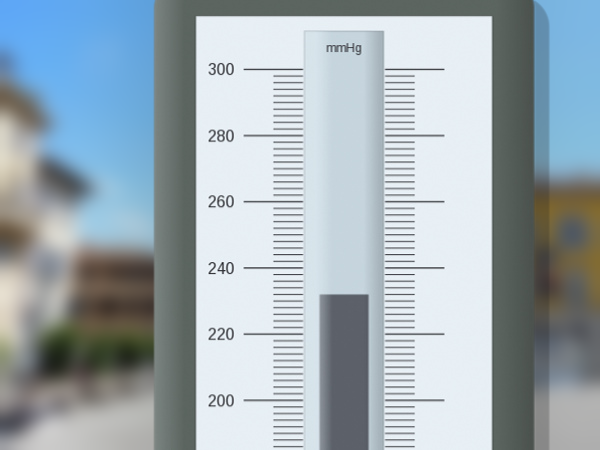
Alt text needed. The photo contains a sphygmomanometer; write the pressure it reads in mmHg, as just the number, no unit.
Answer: 232
